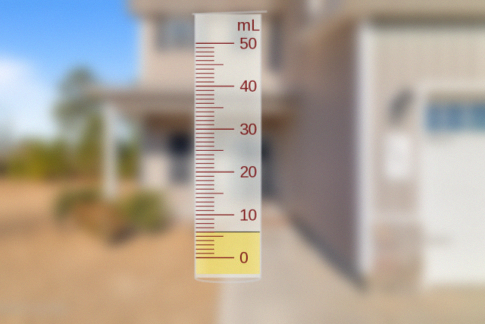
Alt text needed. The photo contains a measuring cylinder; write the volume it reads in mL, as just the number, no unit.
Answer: 6
